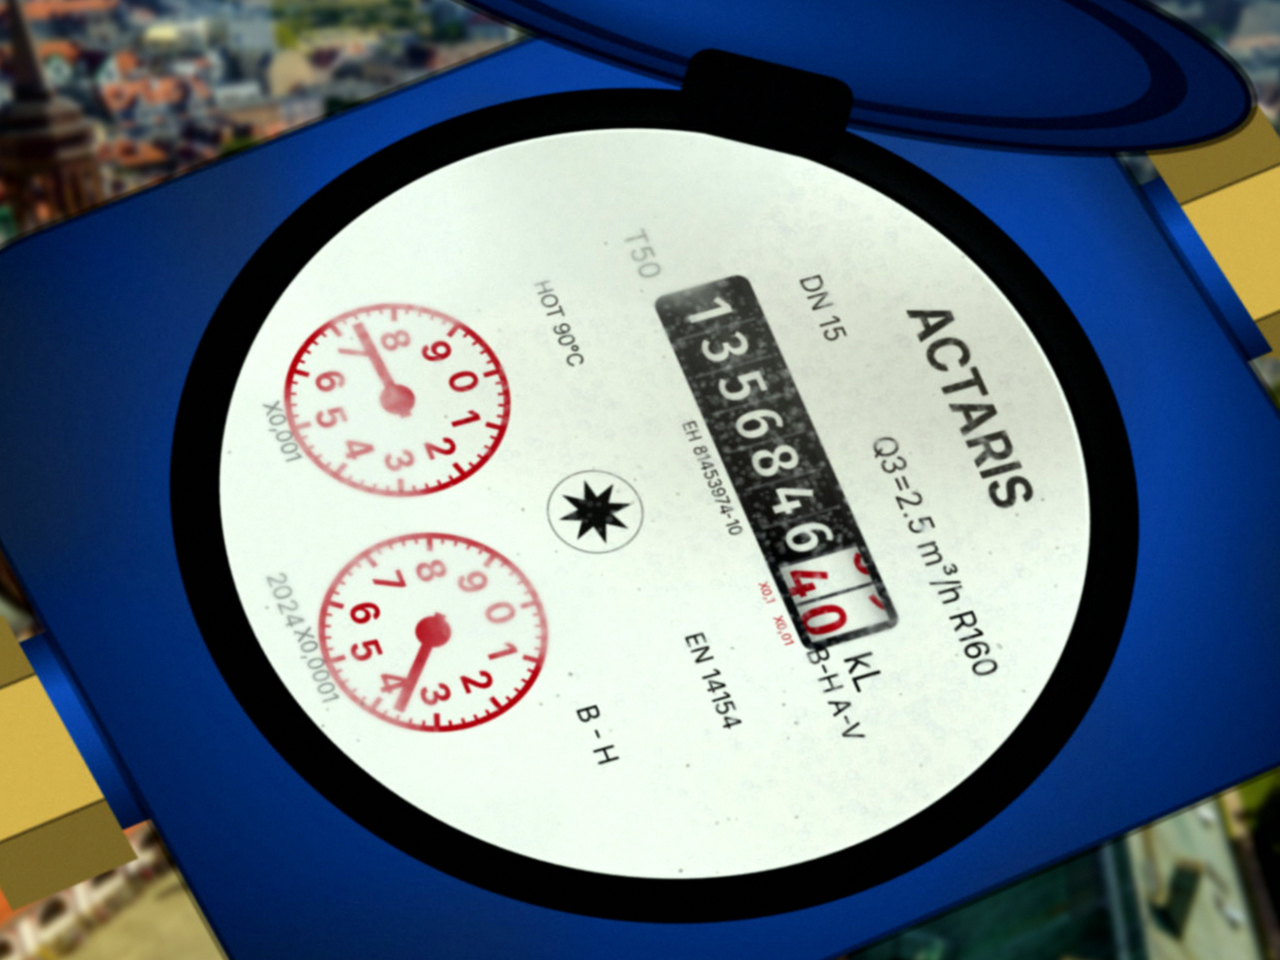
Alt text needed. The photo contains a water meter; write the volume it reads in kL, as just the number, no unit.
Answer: 1356846.3973
